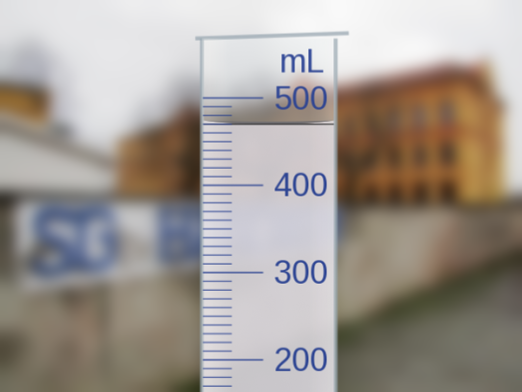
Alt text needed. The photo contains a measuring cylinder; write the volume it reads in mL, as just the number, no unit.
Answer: 470
